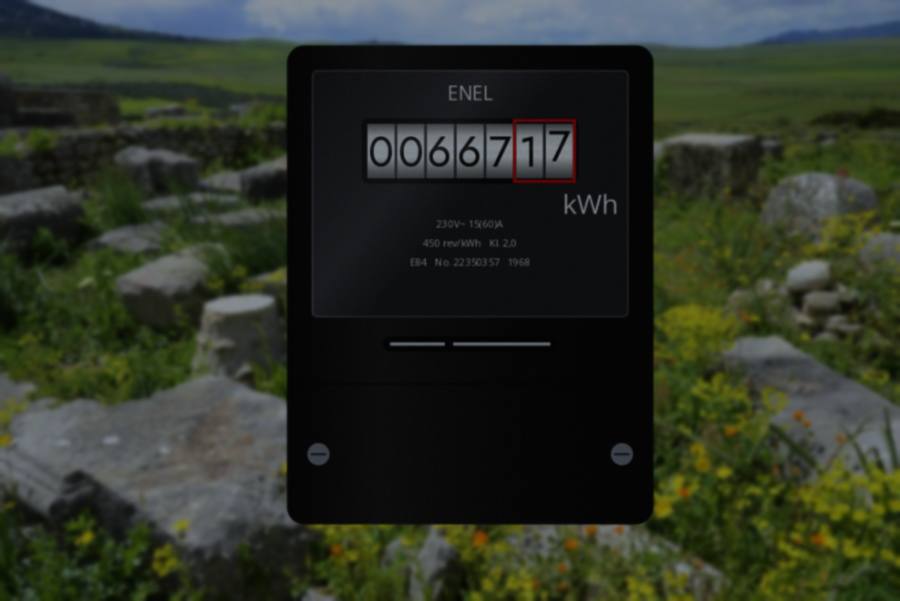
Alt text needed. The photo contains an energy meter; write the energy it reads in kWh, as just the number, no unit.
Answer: 667.17
